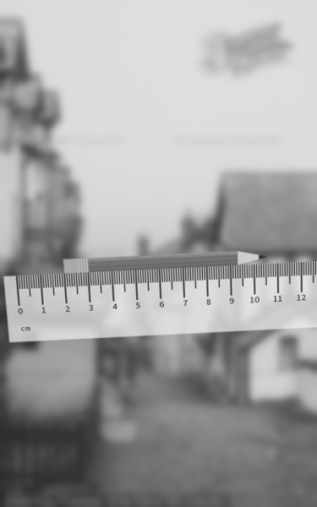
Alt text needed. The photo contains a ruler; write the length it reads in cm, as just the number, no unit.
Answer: 8.5
